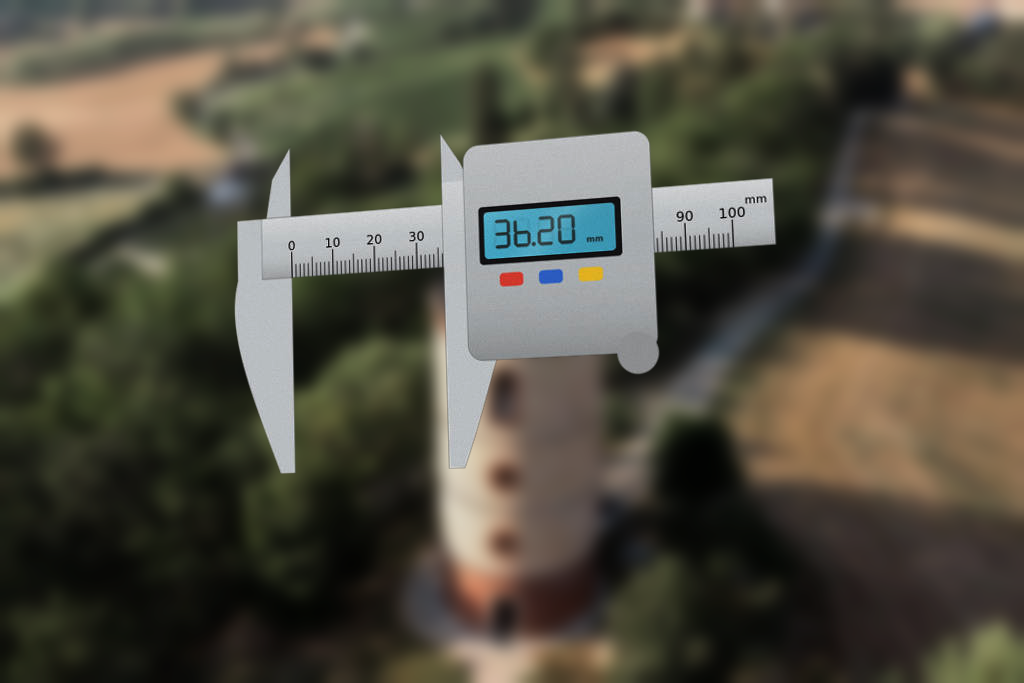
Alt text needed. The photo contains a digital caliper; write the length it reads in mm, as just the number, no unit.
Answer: 36.20
